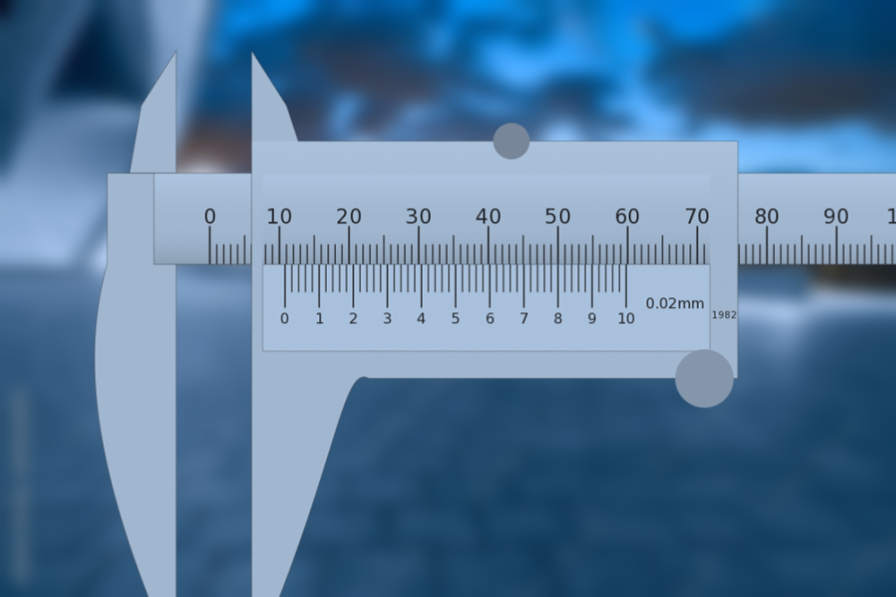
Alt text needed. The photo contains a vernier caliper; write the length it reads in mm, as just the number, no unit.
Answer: 10.8
